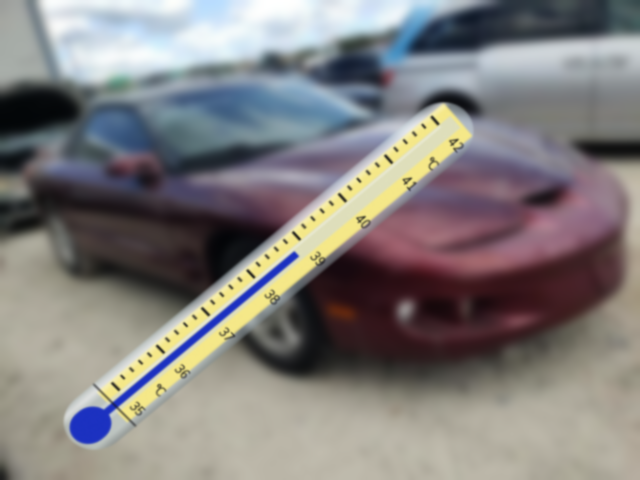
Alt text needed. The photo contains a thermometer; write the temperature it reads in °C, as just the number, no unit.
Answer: 38.8
